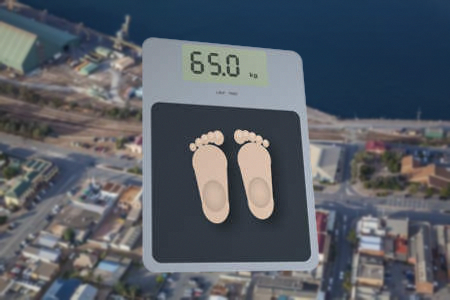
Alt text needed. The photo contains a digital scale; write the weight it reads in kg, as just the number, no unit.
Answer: 65.0
